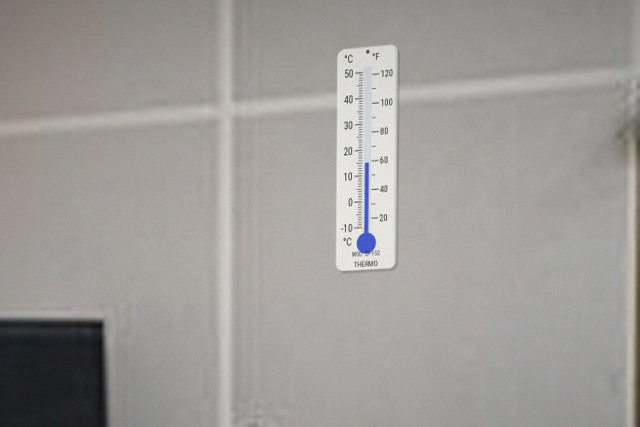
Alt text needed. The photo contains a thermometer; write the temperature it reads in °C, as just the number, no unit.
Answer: 15
